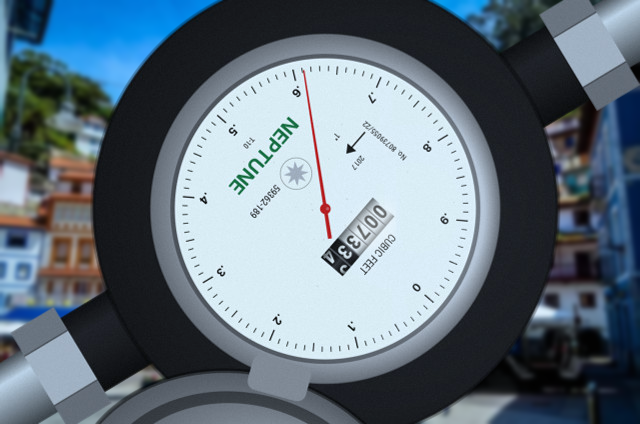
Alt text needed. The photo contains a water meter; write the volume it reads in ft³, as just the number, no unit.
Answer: 7333.61
